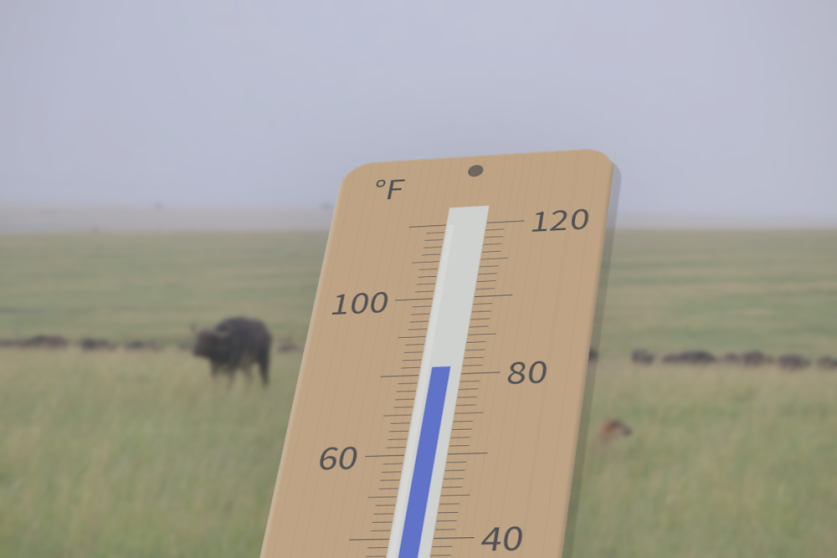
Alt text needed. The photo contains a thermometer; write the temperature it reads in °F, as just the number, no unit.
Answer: 82
